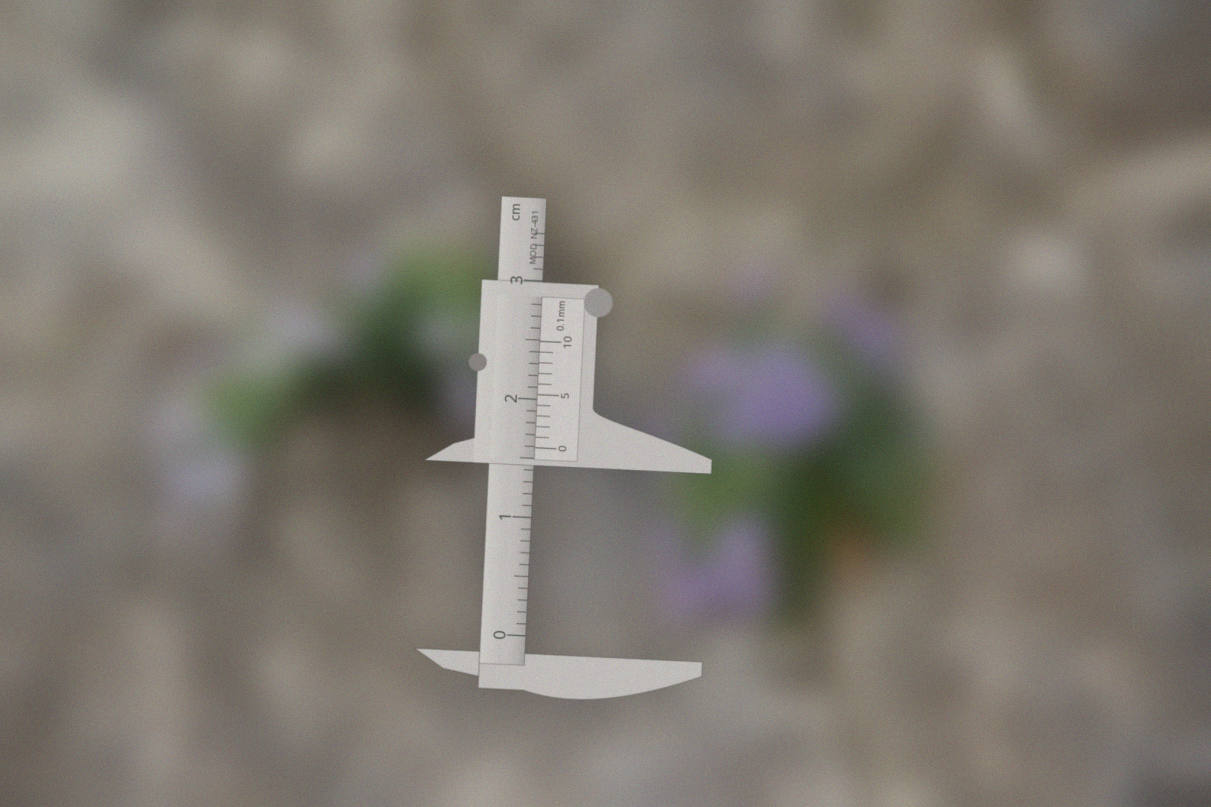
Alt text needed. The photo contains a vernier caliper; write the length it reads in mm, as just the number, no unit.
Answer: 15.9
